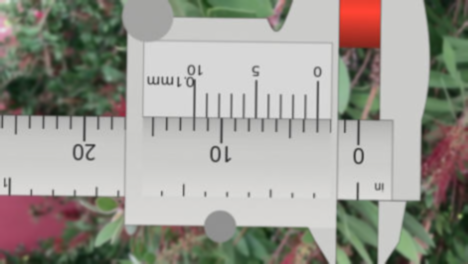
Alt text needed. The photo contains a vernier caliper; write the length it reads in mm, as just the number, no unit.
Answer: 3.0
